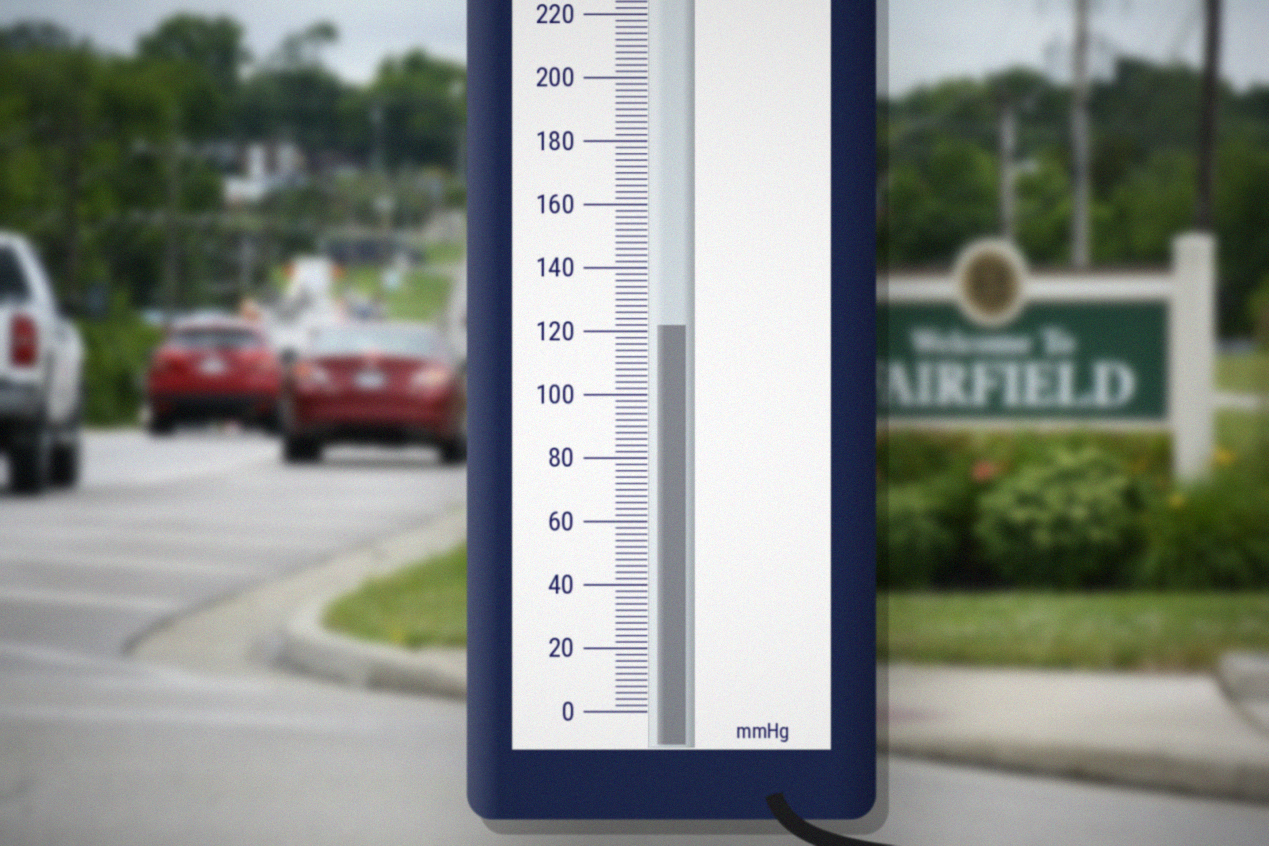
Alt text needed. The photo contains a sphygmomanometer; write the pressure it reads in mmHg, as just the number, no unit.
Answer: 122
